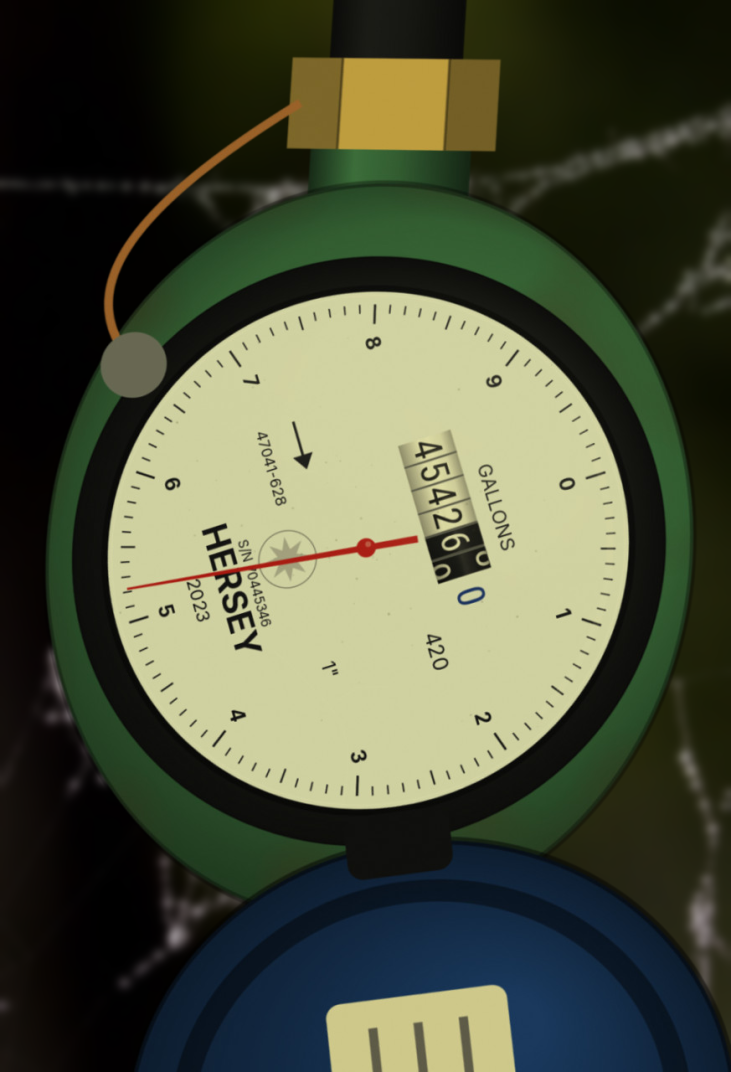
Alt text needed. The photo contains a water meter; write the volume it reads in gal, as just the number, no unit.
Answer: 4542685.2
